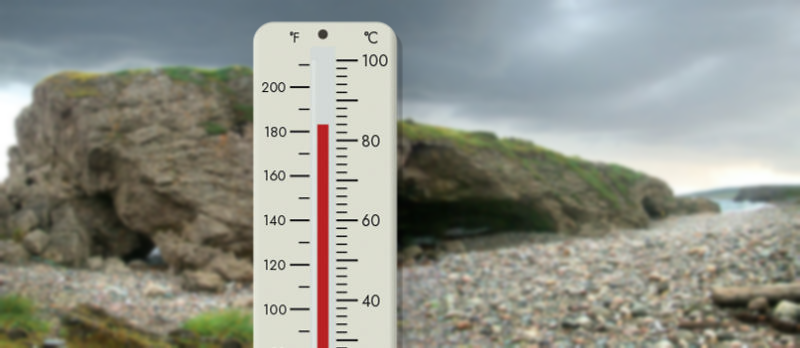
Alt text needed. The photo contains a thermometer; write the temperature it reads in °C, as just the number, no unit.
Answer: 84
